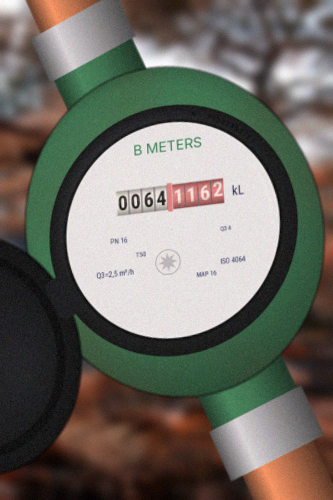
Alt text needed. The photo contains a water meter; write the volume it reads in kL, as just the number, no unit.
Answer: 64.1162
